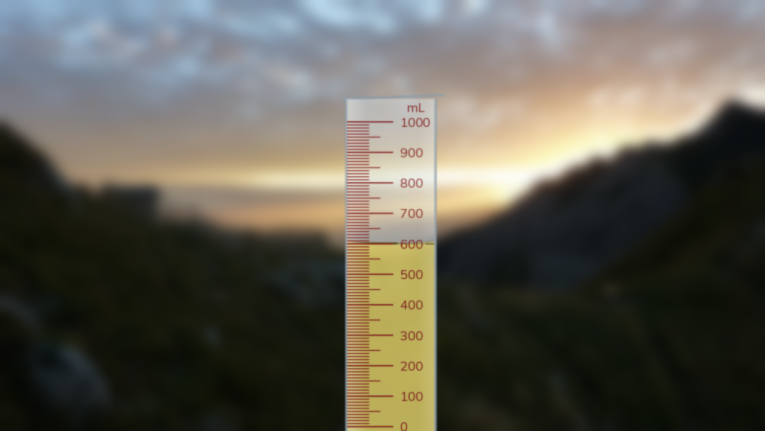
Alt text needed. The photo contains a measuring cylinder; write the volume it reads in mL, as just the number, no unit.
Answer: 600
